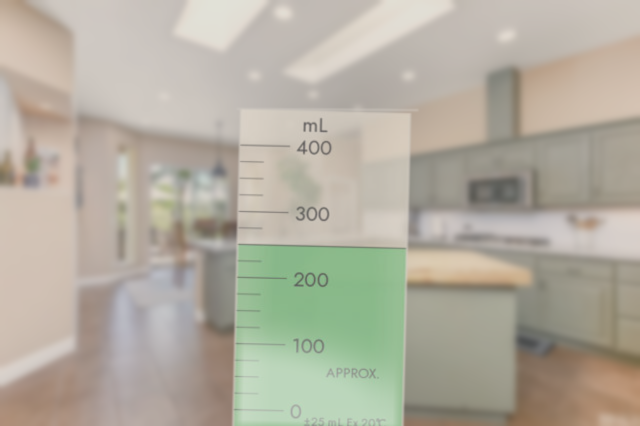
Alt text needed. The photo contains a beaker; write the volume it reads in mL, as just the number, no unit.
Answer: 250
